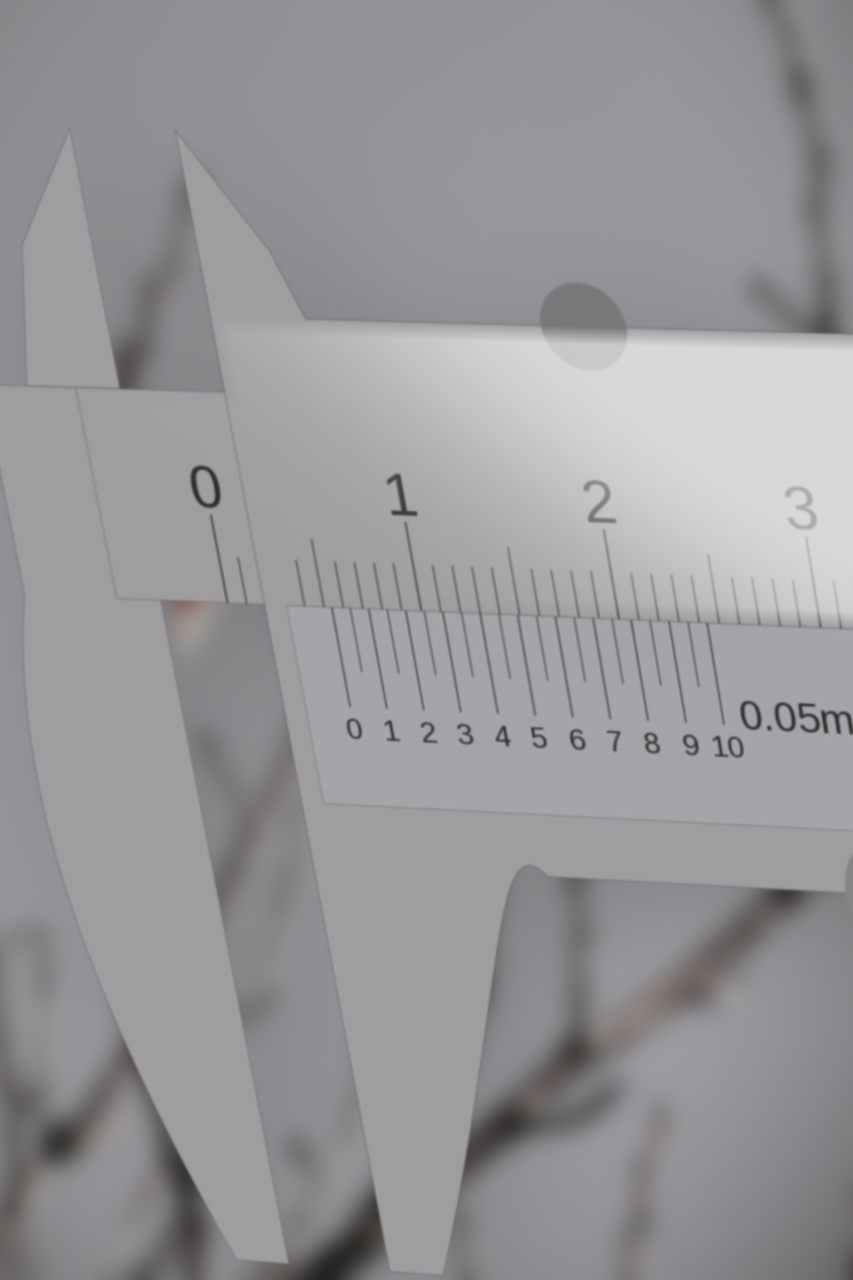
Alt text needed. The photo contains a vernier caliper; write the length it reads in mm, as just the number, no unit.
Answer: 5.4
